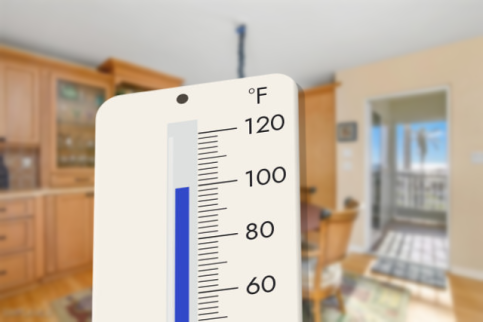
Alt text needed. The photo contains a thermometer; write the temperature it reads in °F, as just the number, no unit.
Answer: 100
